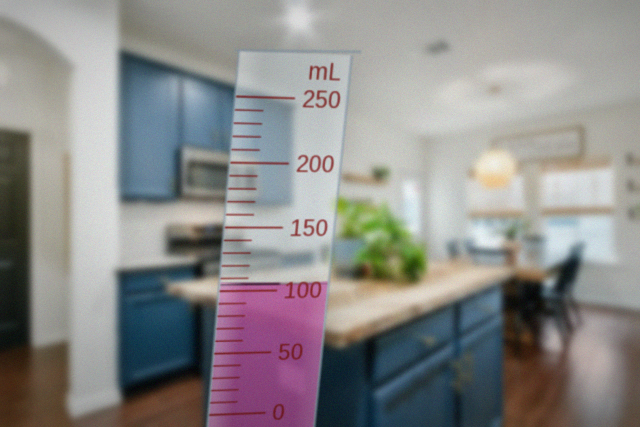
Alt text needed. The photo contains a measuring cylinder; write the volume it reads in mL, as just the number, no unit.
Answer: 105
